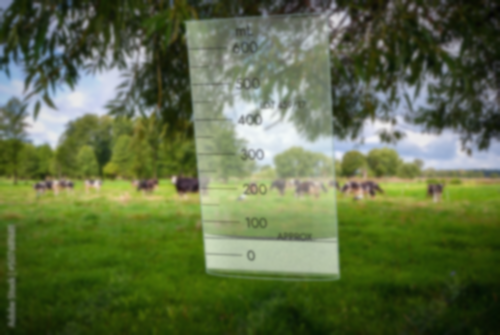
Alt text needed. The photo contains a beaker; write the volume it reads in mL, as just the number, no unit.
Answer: 50
